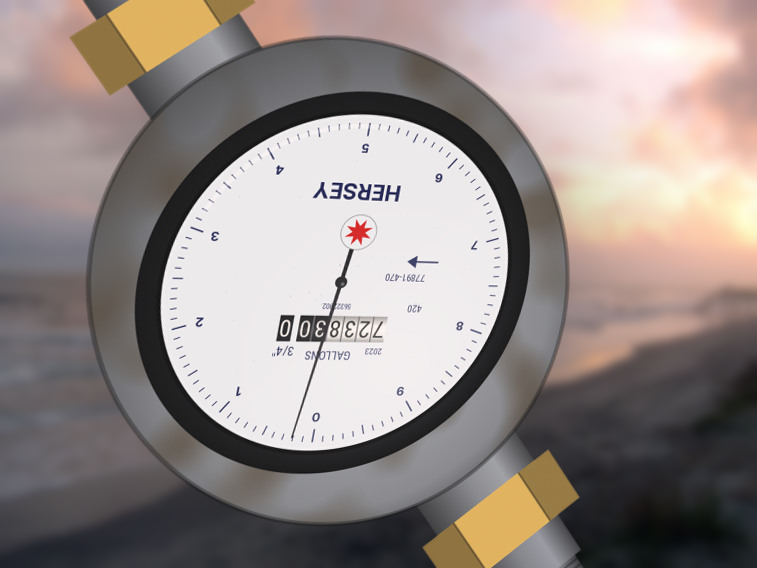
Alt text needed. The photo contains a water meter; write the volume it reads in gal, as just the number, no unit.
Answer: 7238300.2
